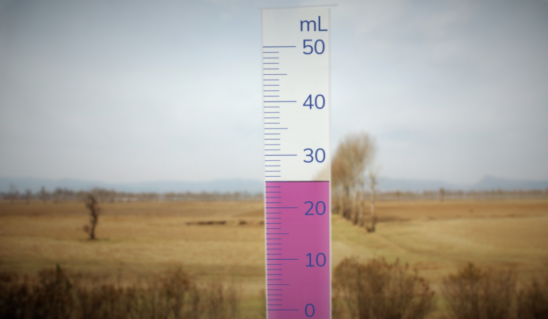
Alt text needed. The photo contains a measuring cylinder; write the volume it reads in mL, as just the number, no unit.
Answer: 25
